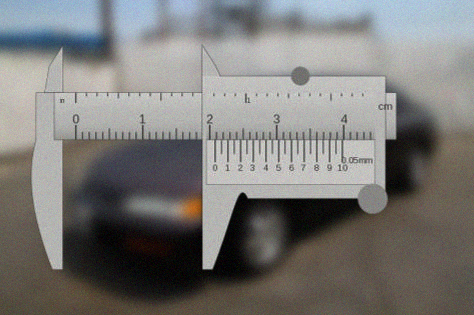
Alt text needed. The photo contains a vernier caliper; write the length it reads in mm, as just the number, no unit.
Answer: 20.8
